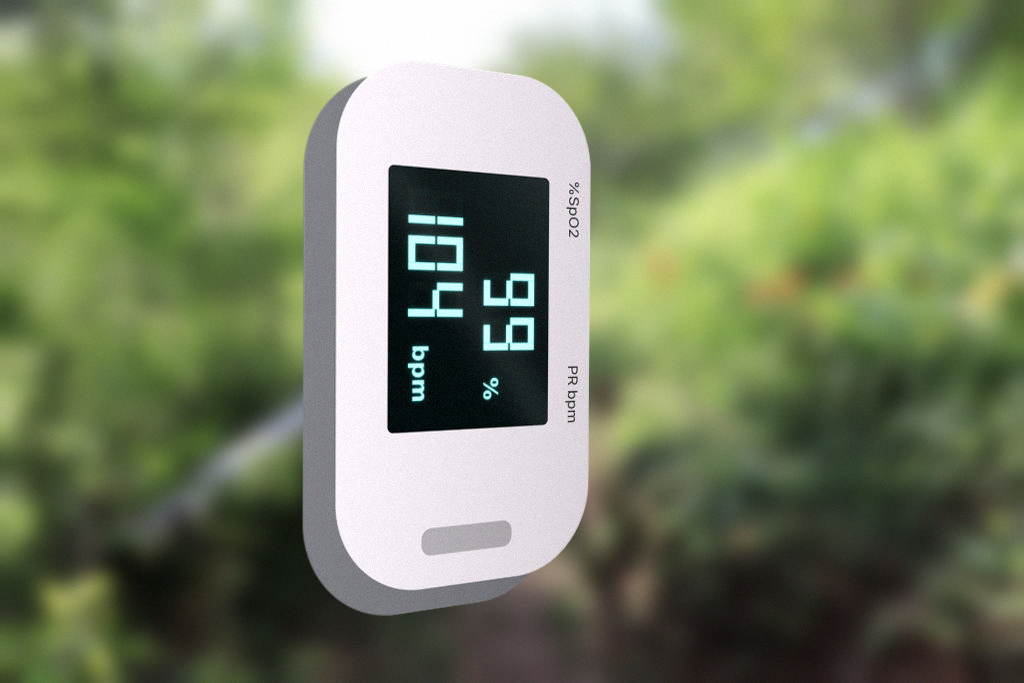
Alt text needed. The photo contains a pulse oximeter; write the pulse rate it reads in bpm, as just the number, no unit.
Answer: 104
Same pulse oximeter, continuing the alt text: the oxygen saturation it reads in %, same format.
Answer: 99
